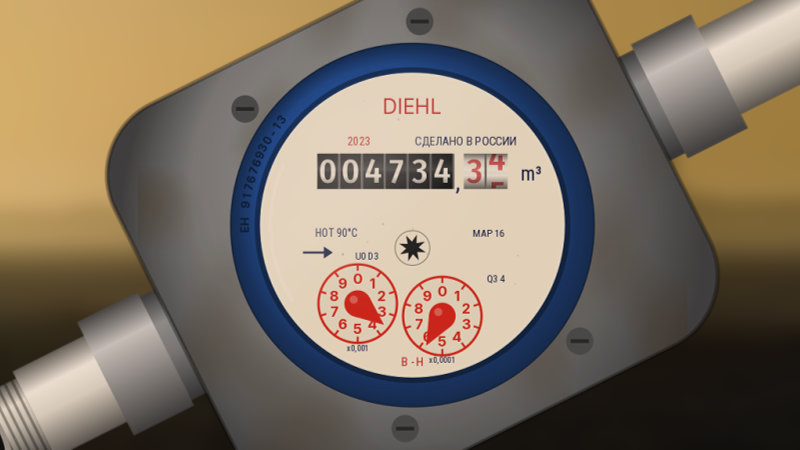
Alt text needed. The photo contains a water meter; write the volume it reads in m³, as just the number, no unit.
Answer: 4734.3435
